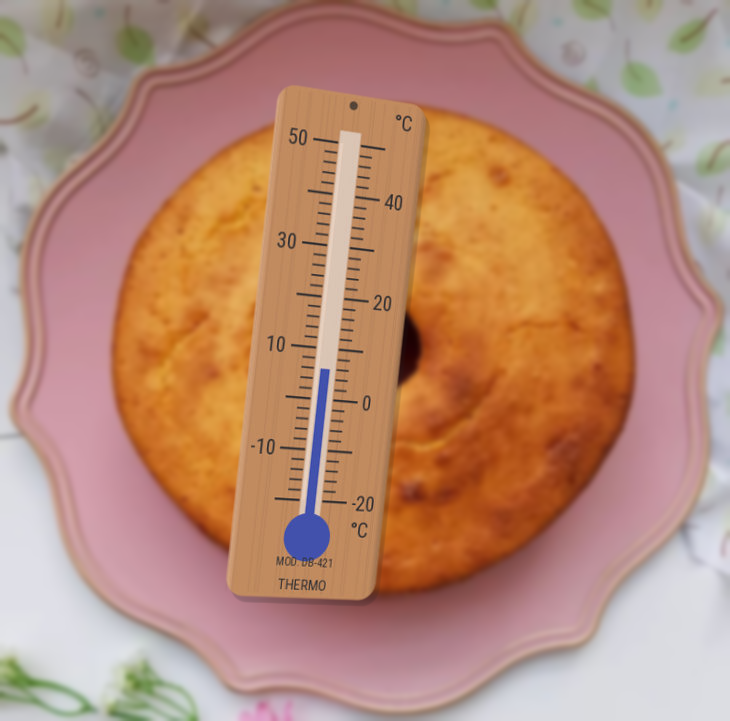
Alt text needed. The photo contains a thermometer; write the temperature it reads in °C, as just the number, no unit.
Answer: 6
